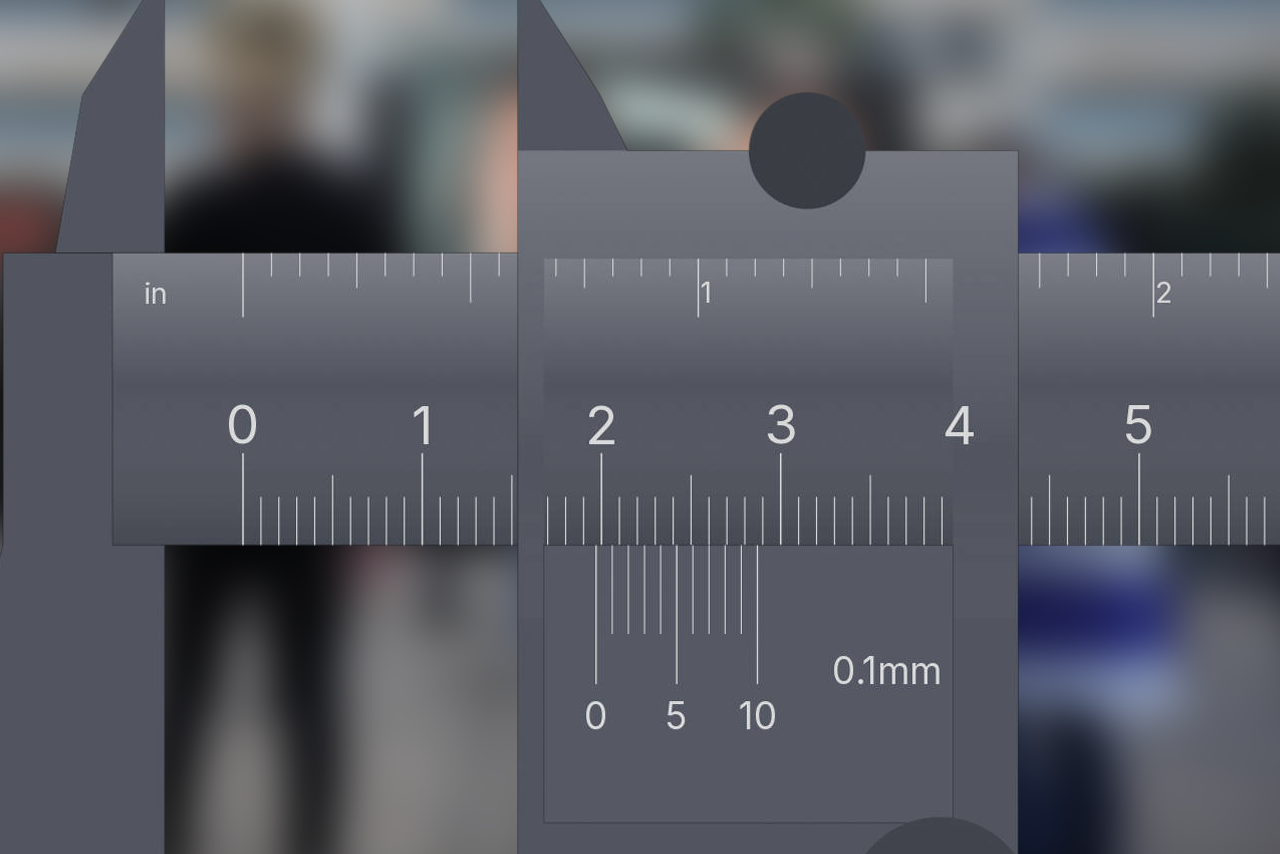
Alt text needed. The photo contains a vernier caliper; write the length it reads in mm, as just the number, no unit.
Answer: 19.7
